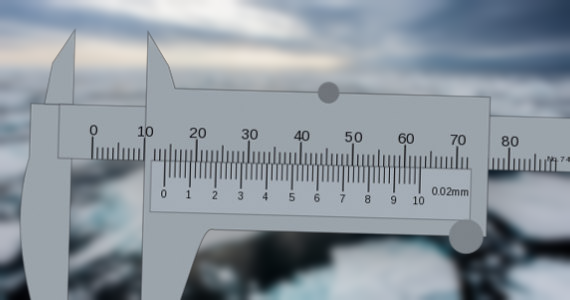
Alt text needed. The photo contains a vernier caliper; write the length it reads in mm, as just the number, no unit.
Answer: 14.0
